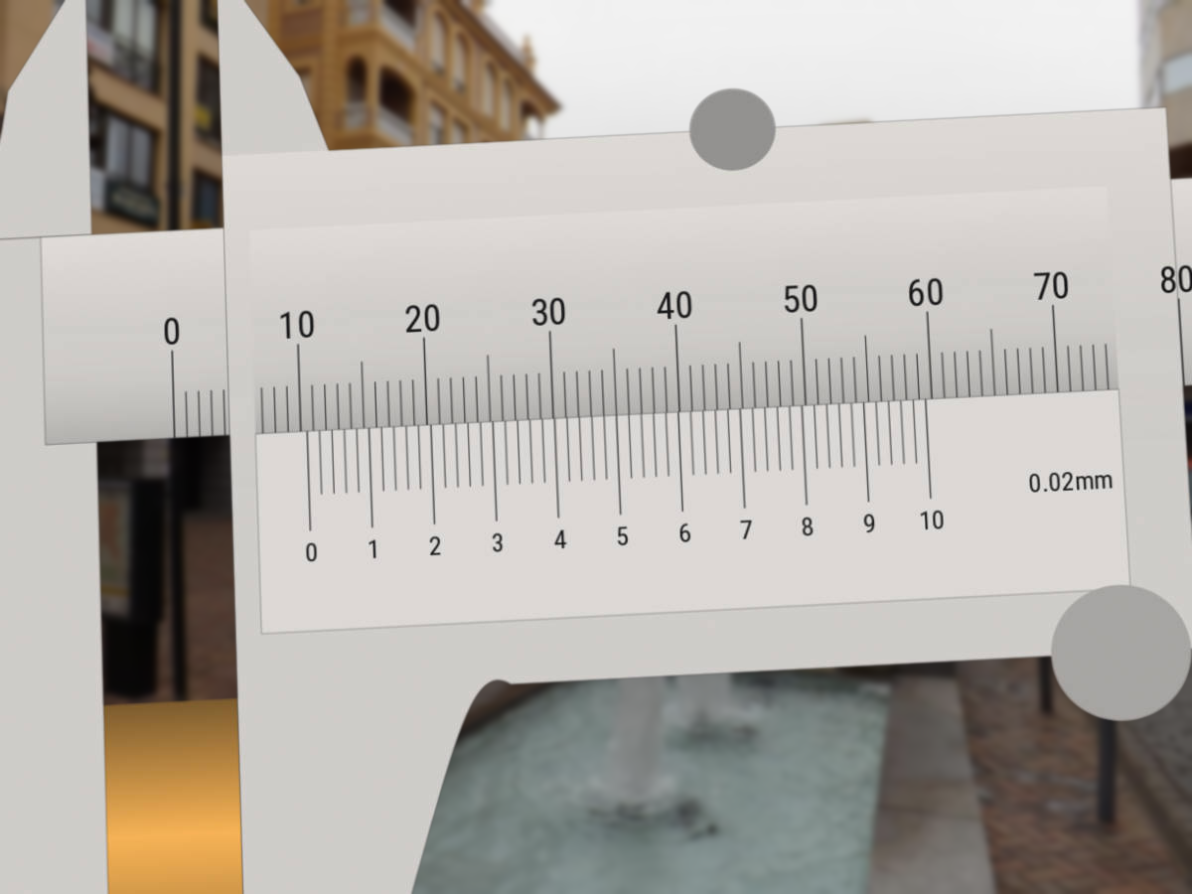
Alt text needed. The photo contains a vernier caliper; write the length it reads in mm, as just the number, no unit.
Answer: 10.5
